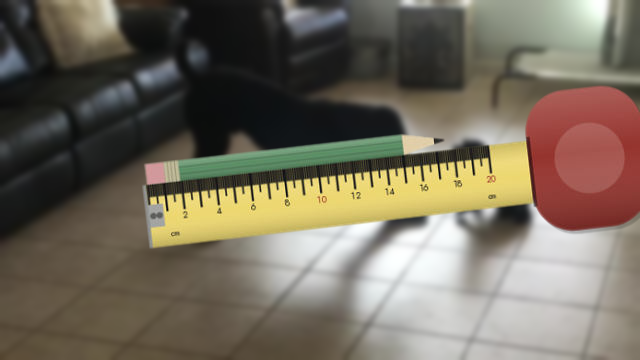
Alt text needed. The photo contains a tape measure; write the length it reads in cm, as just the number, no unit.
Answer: 17.5
